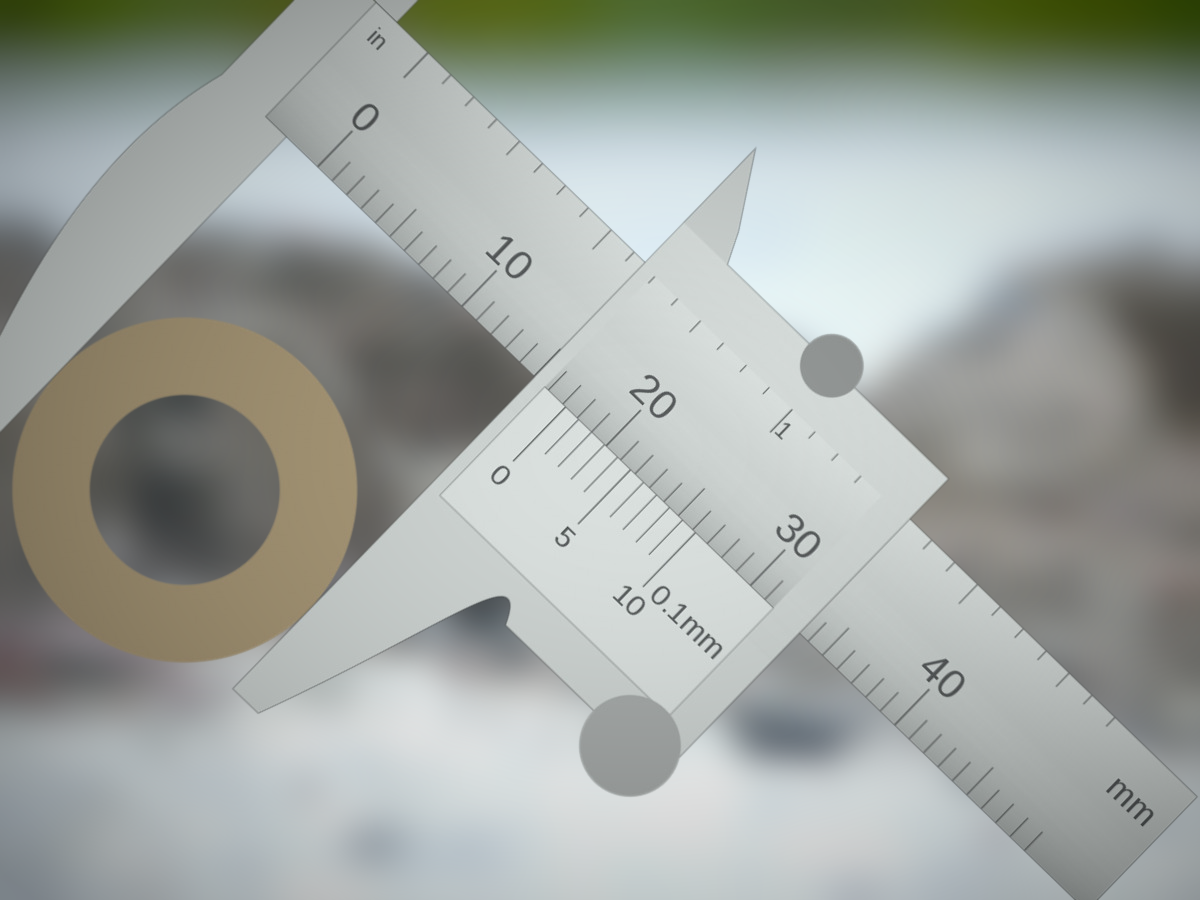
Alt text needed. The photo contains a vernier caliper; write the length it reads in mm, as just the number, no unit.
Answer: 17.2
